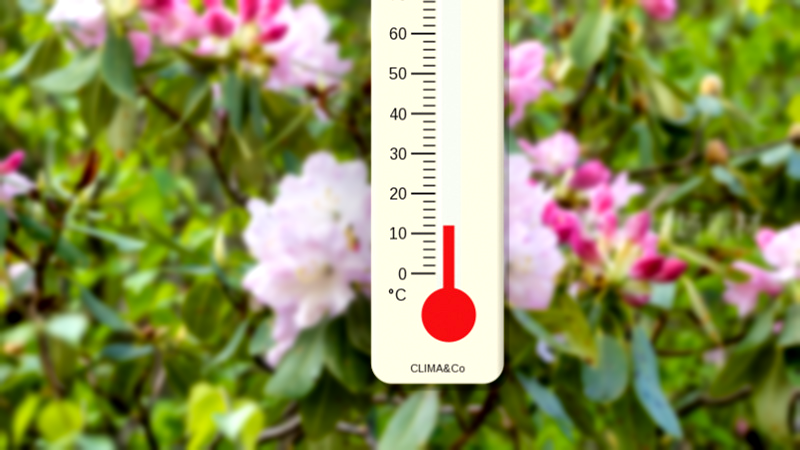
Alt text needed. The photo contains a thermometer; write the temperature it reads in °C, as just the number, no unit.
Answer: 12
